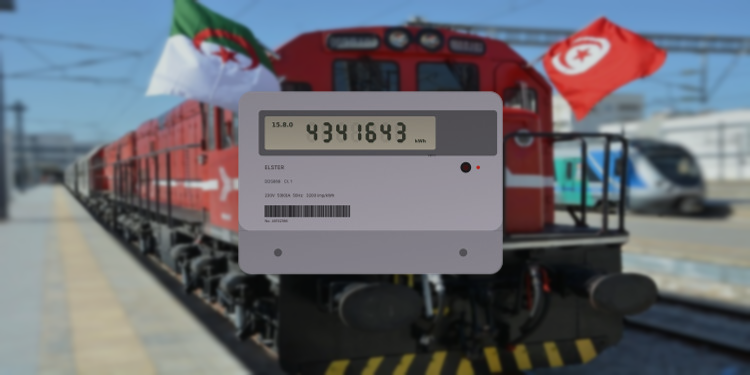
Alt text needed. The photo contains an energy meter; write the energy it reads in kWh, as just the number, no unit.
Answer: 4341643
